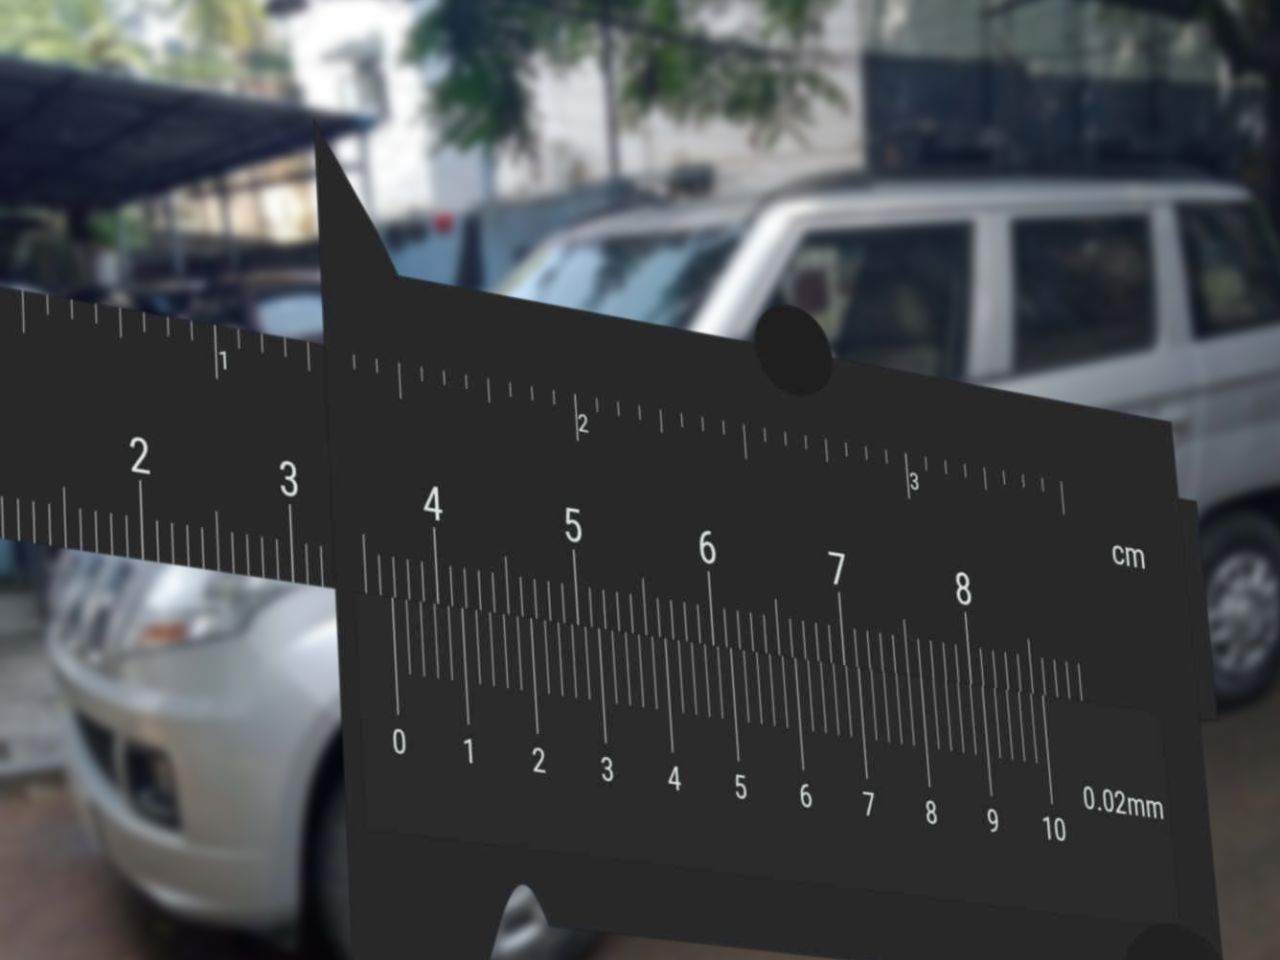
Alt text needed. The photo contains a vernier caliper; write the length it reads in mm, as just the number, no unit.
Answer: 36.8
